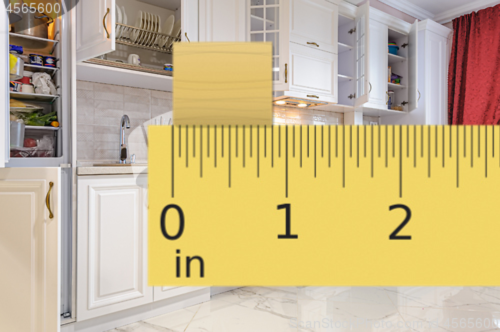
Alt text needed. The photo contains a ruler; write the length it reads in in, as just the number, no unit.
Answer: 0.875
